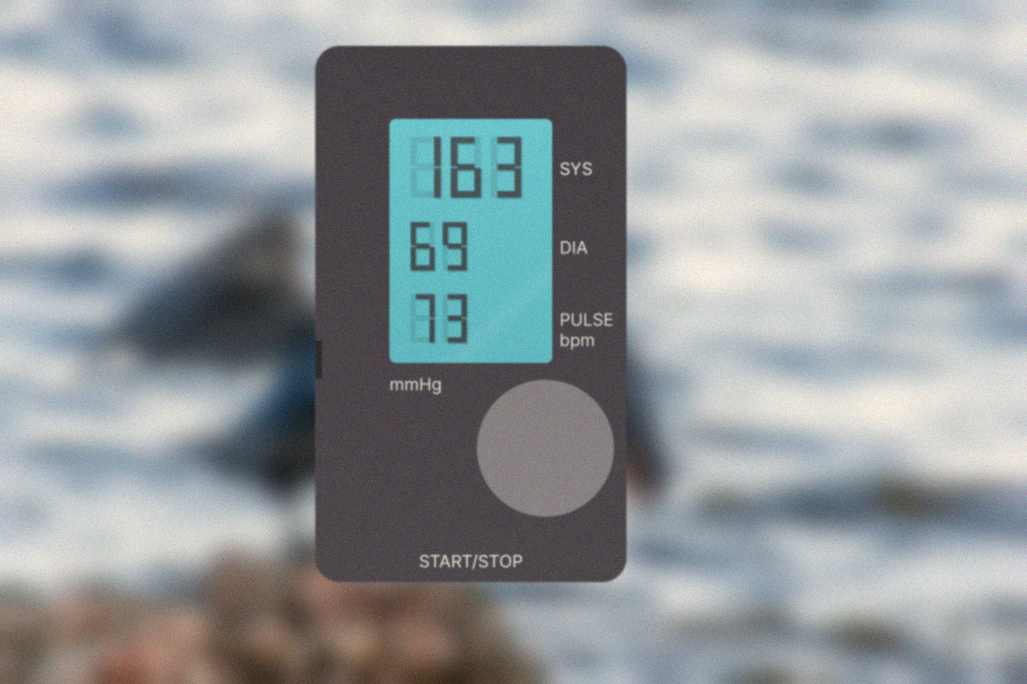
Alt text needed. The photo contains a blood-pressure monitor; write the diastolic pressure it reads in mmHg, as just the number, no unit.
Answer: 69
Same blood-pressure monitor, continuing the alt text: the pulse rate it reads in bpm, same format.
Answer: 73
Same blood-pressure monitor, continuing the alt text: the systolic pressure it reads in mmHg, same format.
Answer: 163
